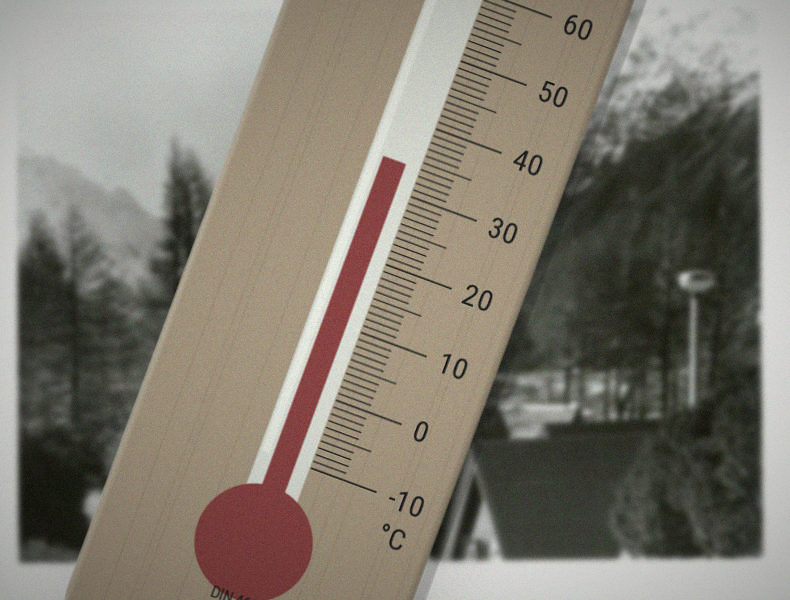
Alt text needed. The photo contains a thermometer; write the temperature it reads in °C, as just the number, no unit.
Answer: 34
